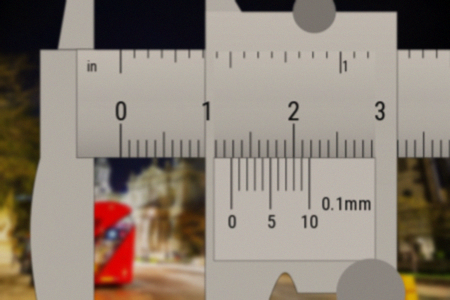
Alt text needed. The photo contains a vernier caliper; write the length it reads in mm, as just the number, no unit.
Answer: 12.8
